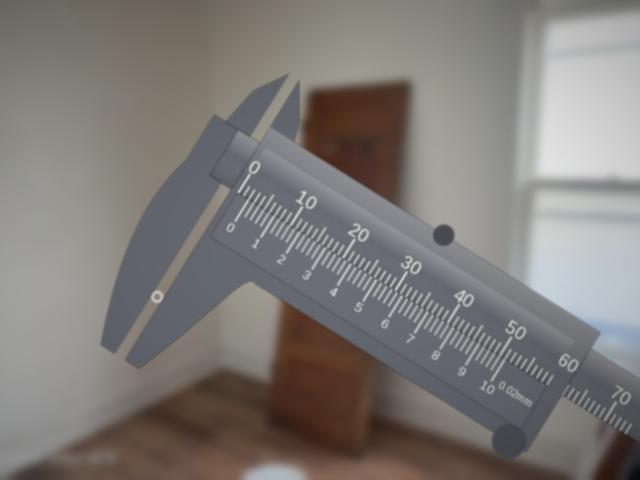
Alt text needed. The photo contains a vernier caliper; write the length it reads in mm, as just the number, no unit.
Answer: 2.0
